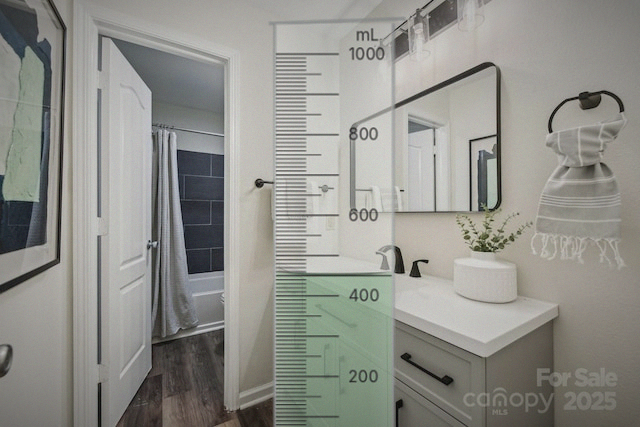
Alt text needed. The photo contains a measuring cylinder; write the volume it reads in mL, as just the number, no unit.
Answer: 450
